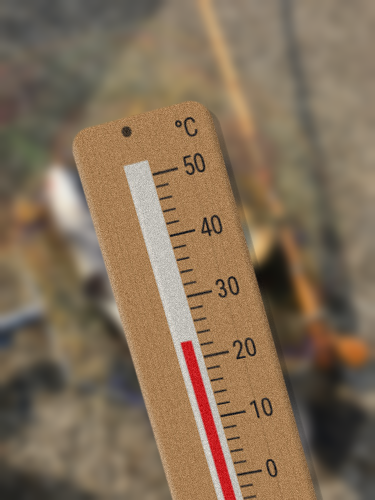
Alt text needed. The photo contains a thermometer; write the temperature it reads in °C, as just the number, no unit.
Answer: 23
